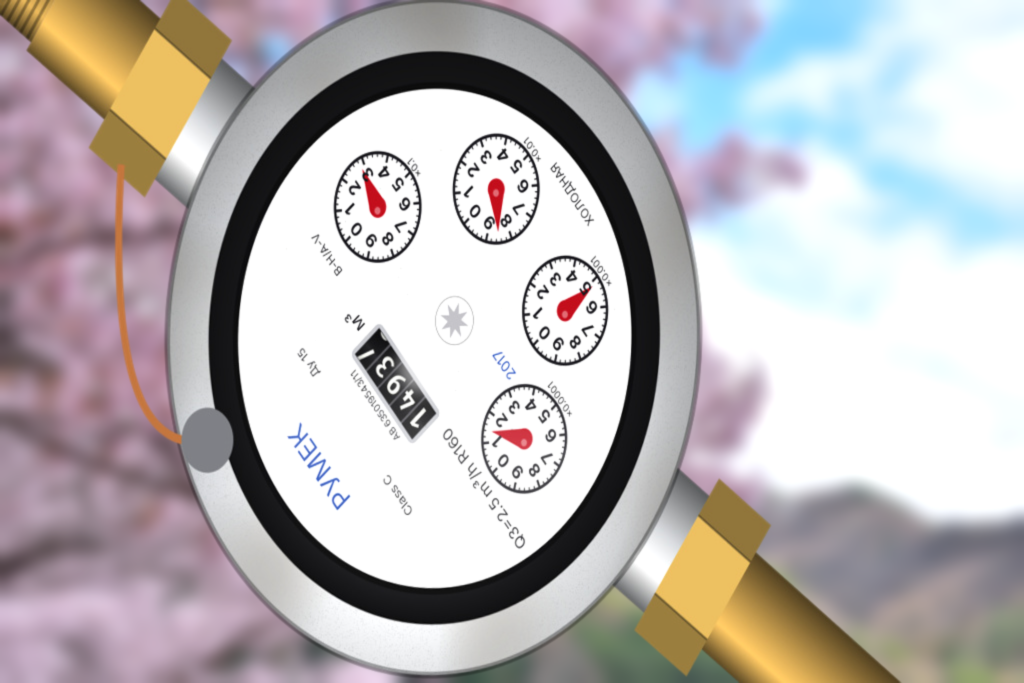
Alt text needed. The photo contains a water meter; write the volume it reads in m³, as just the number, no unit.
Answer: 14937.2851
